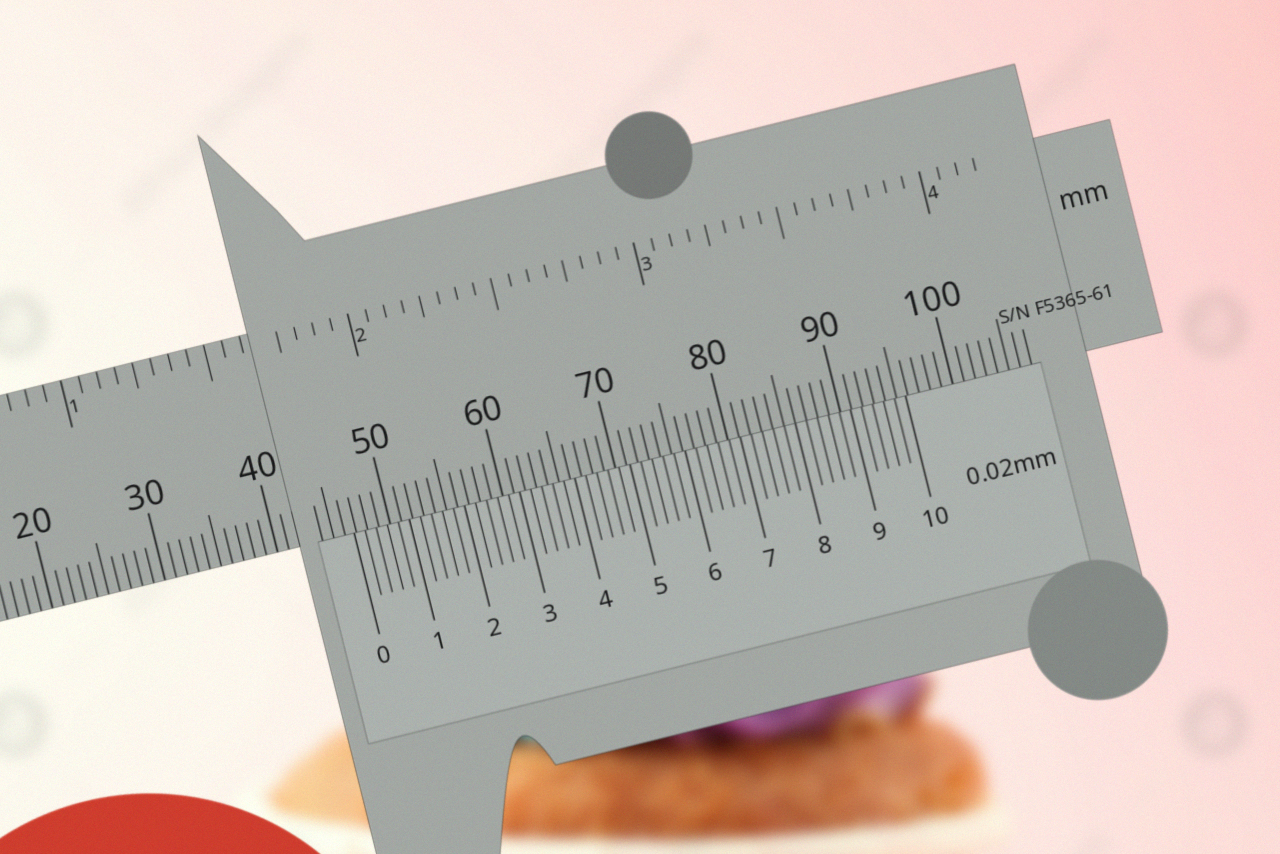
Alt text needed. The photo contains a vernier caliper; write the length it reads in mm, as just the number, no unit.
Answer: 46.8
